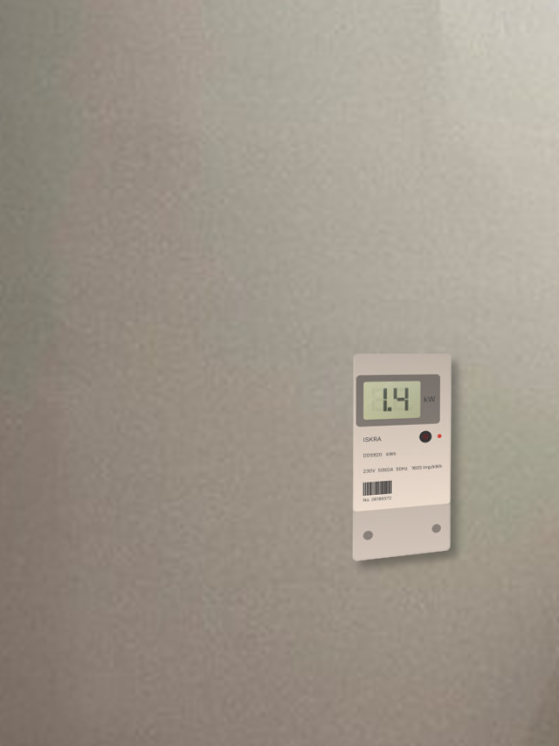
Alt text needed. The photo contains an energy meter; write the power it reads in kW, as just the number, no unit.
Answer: 1.4
